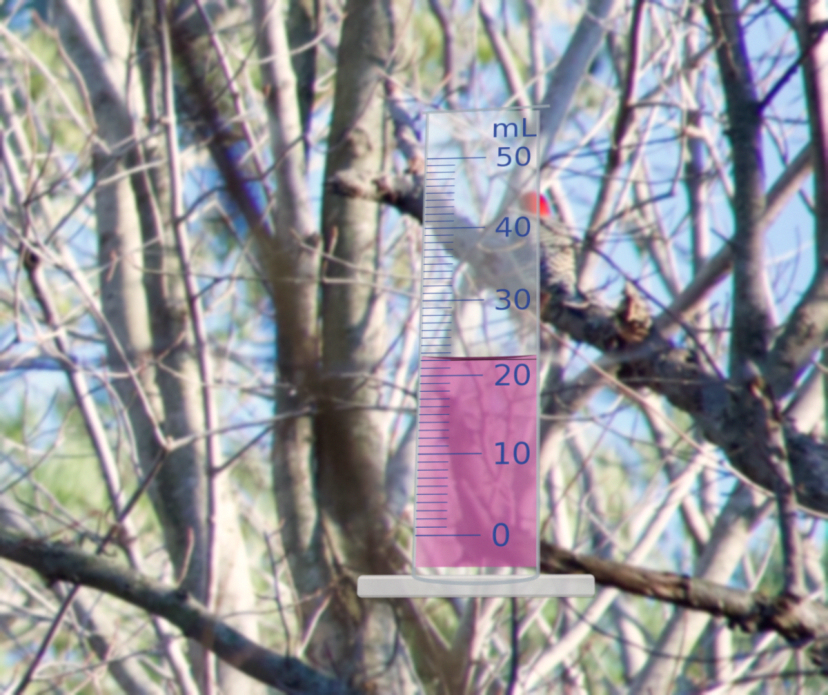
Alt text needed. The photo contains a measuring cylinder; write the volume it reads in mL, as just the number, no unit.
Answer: 22
